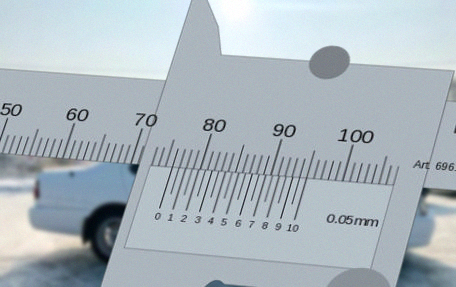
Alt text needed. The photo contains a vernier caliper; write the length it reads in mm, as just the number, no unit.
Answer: 76.0
